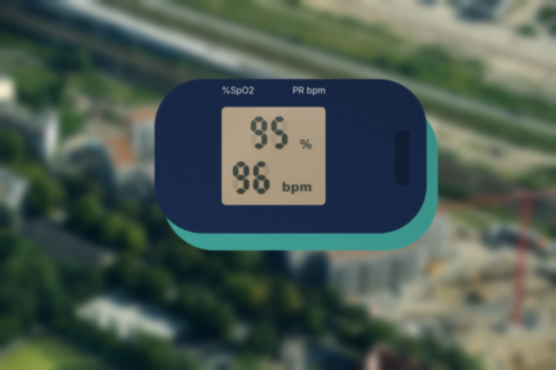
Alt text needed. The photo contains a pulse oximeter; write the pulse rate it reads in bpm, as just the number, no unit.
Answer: 96
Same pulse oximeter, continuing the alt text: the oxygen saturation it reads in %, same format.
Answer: 95
